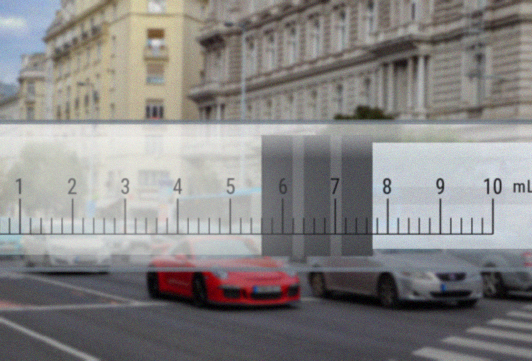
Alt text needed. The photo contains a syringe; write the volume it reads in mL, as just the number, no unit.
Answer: 5.6
